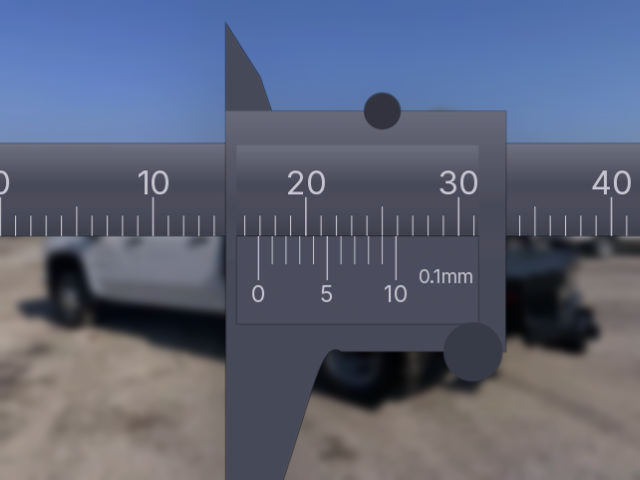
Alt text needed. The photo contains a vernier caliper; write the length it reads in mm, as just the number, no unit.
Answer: 16.9
